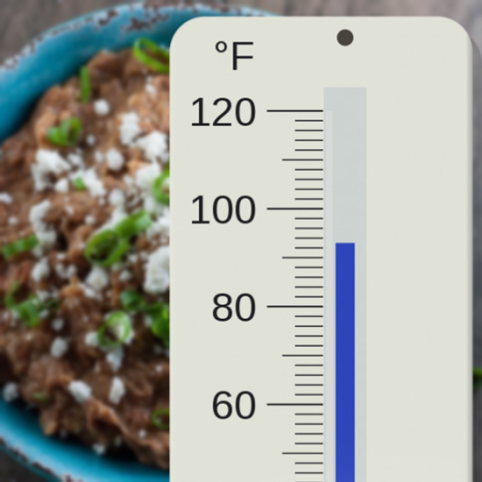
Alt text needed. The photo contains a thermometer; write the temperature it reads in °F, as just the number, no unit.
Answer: 93
